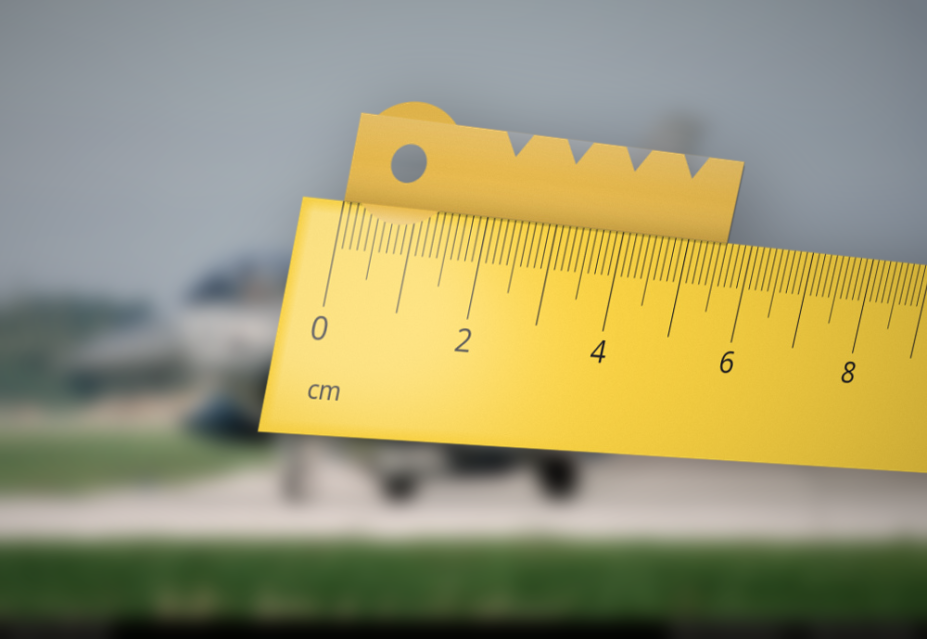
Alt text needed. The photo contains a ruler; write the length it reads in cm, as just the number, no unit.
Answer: 5.6
